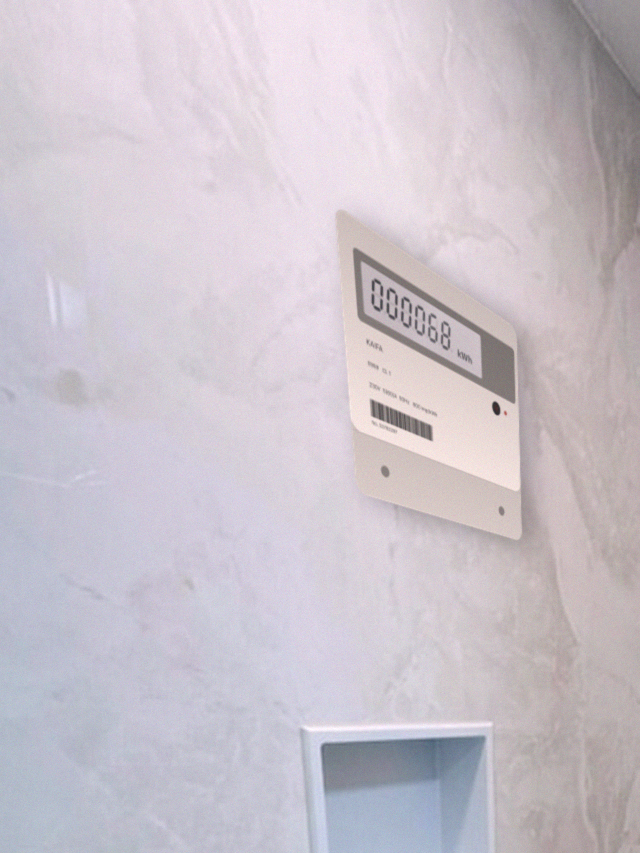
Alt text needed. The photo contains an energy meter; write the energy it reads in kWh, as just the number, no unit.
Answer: 68
